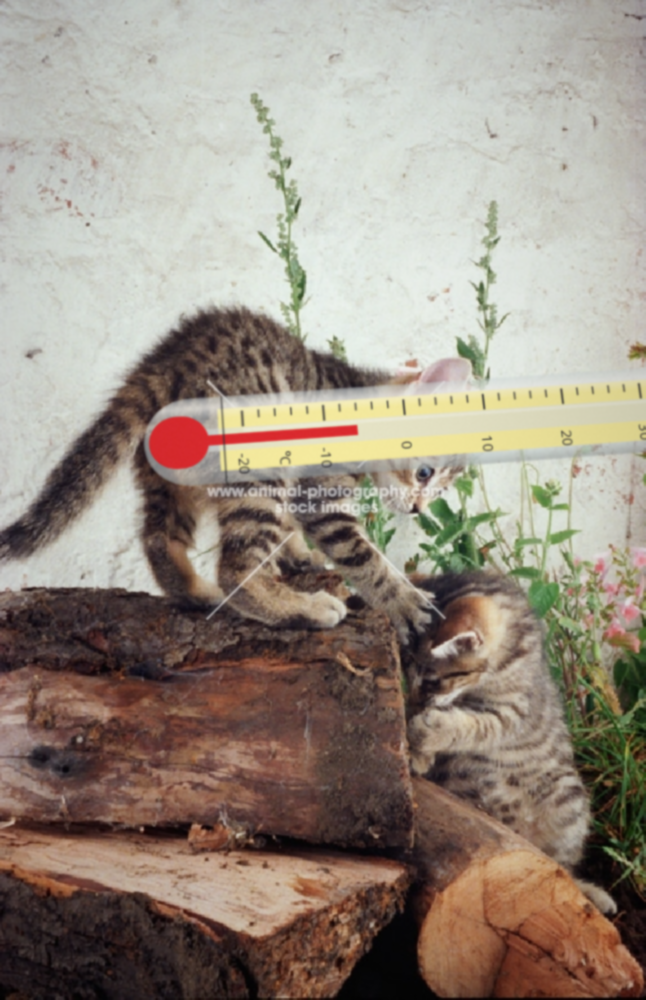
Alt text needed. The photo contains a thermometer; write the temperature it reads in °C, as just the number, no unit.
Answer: -6
